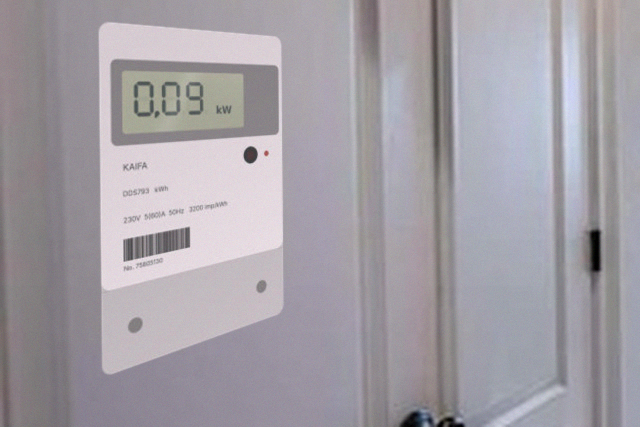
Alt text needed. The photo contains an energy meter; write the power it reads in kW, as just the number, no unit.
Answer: 0.09
